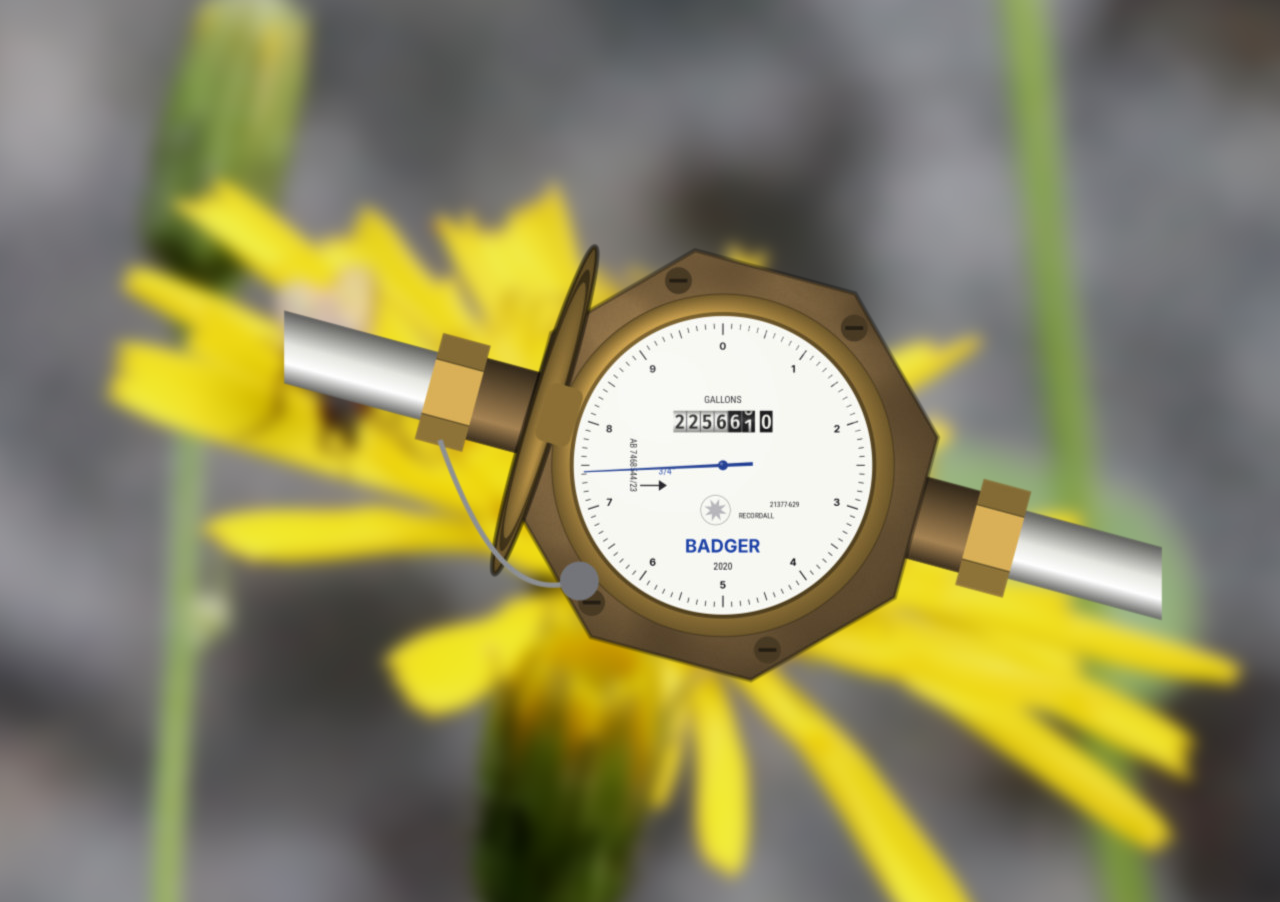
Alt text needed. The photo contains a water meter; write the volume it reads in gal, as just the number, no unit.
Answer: 2256607.4
